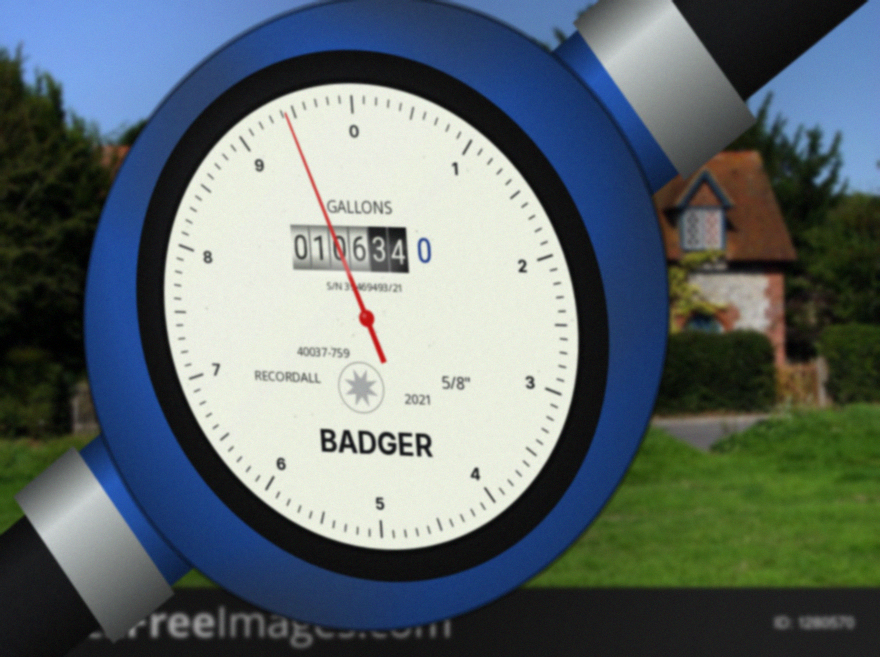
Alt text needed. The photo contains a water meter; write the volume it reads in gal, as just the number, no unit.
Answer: 106339.4
